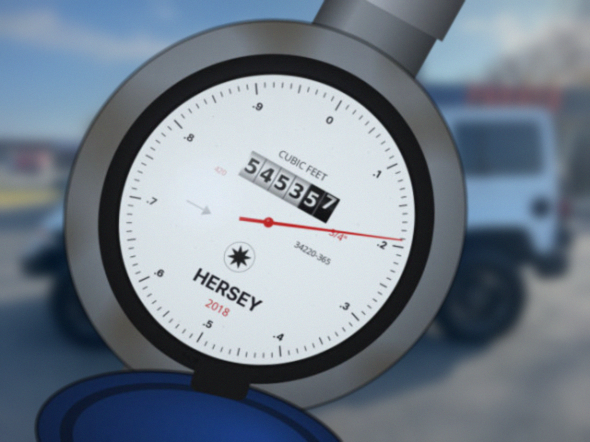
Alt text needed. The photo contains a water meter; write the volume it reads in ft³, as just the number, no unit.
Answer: 545357.19
